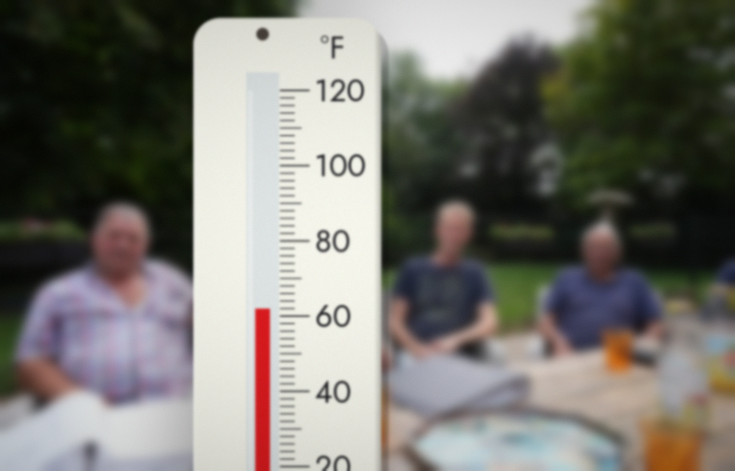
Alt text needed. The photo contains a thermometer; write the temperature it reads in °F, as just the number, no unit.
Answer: 62
